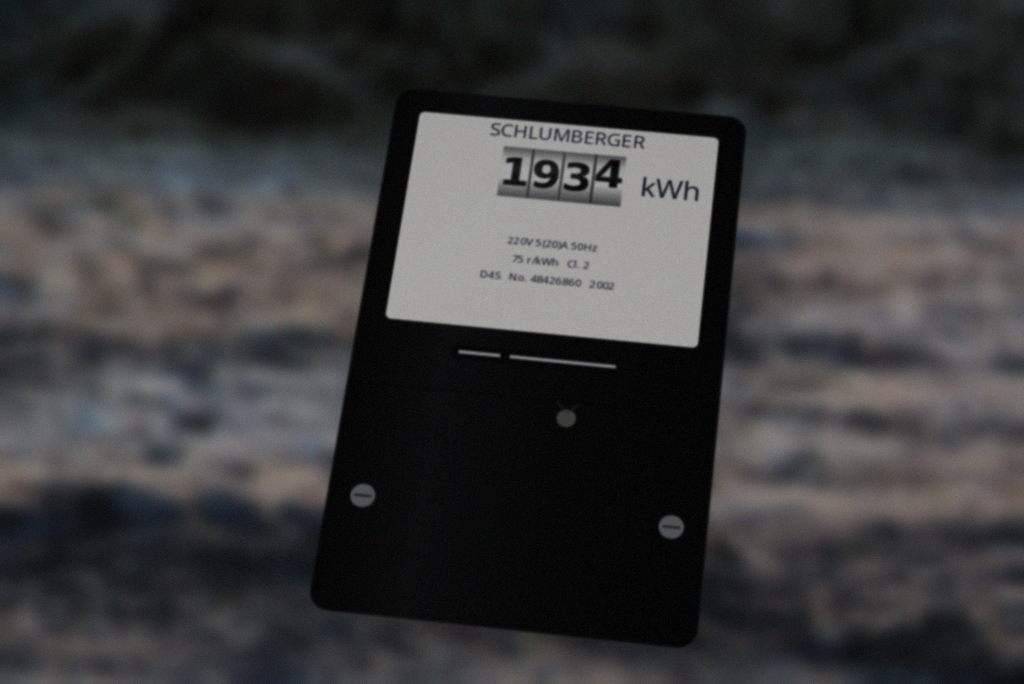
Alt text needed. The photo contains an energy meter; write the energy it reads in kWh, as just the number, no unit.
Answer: 1934
